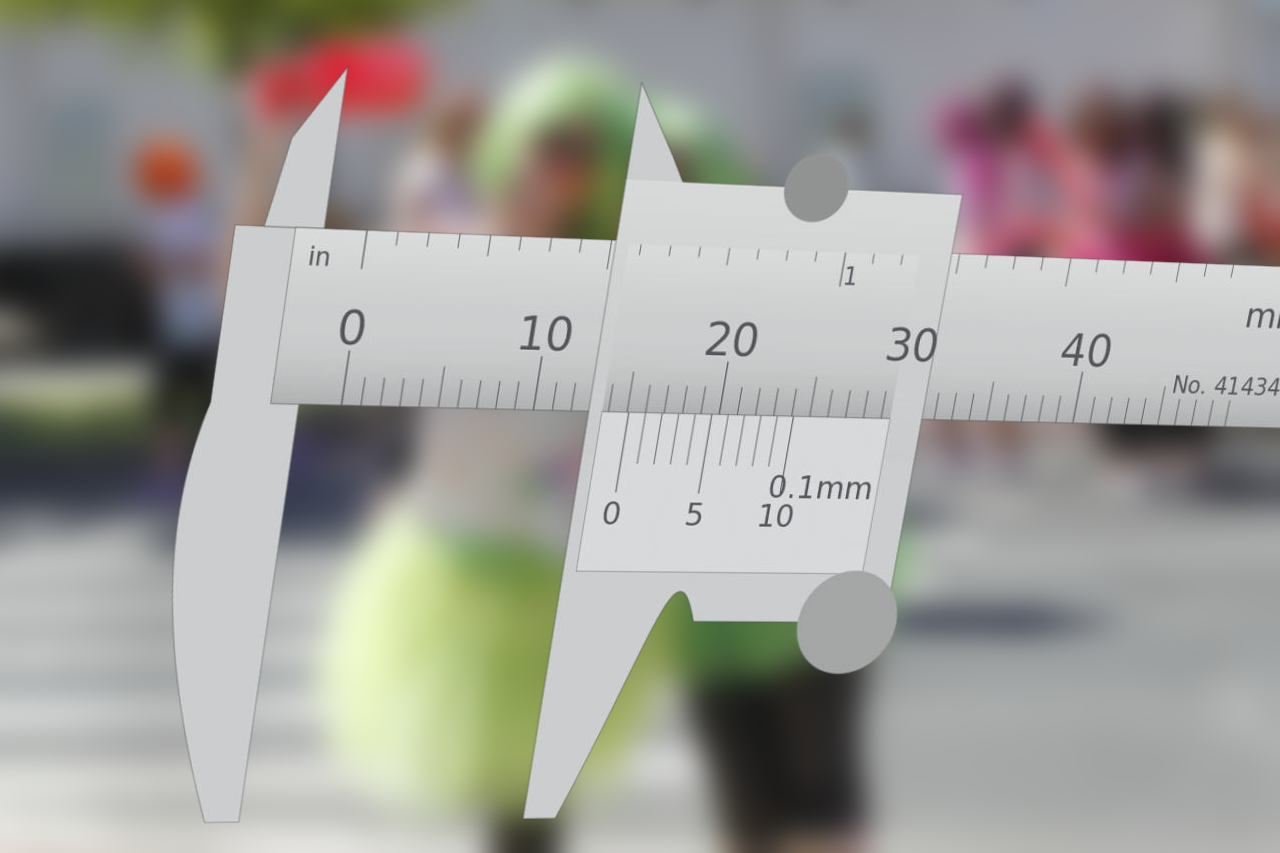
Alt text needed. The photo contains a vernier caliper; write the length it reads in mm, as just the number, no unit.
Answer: 15.1
